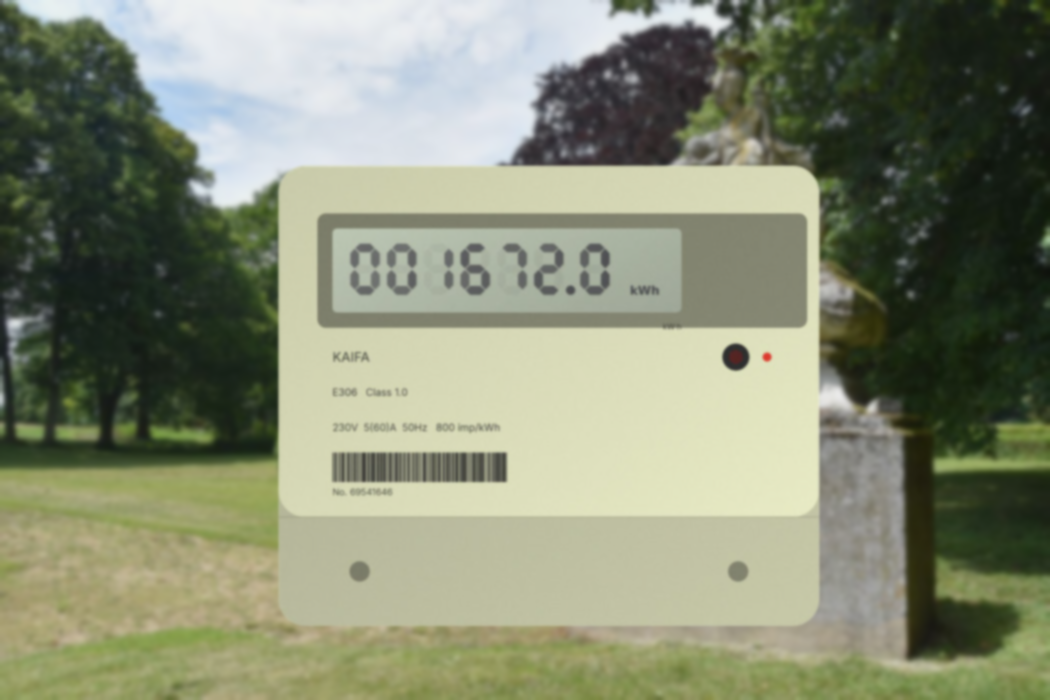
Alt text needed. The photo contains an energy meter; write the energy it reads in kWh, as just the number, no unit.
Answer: 1672.0
